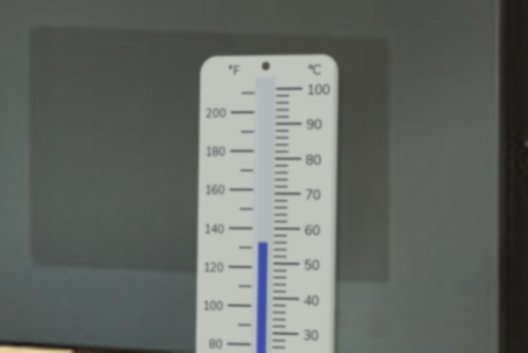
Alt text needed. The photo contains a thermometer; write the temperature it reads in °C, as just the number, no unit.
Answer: 56
